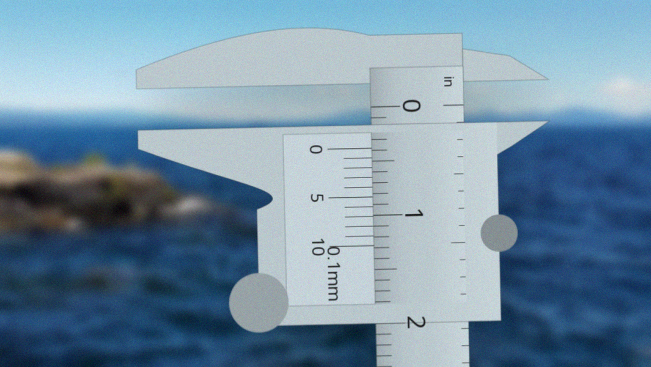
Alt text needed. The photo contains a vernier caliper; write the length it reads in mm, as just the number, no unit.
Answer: 3.8
